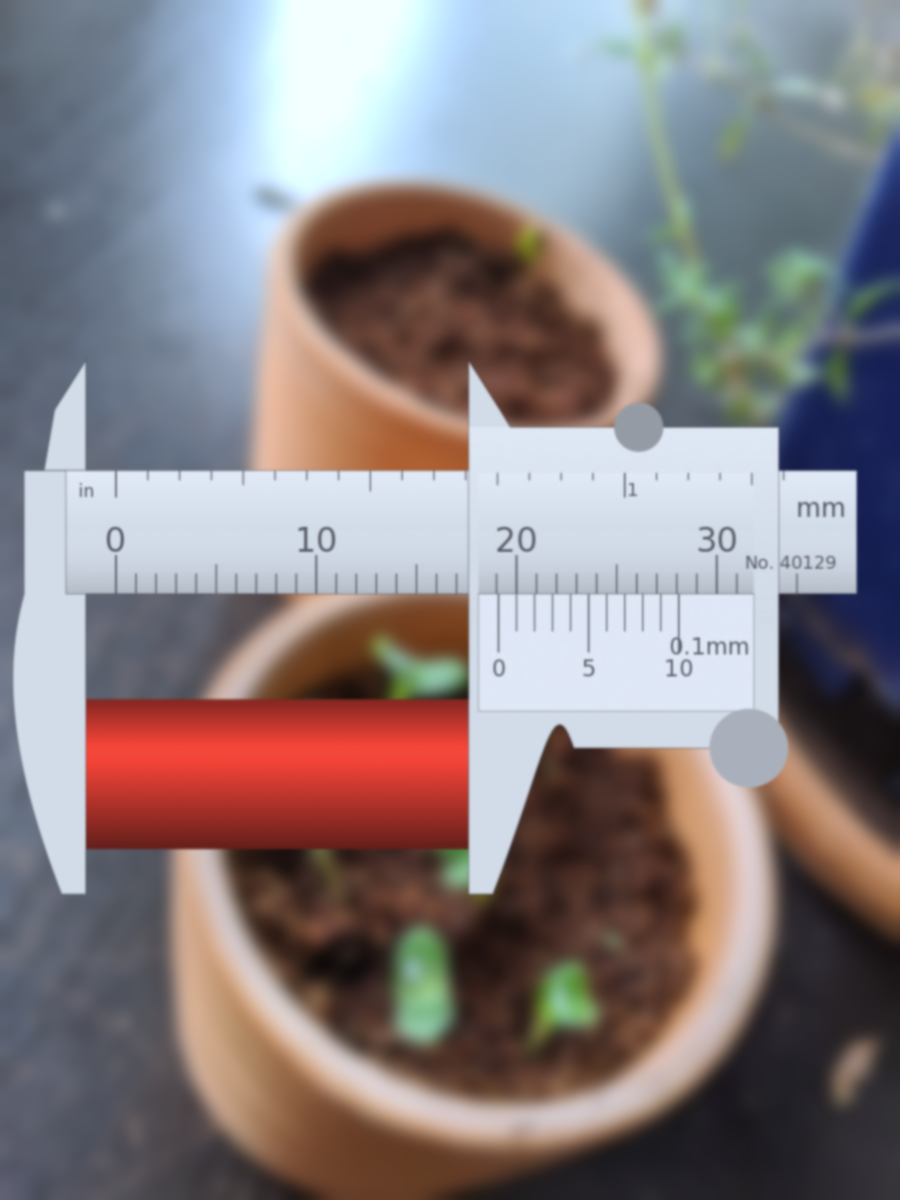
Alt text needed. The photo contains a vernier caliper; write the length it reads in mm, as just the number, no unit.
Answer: 19.1
